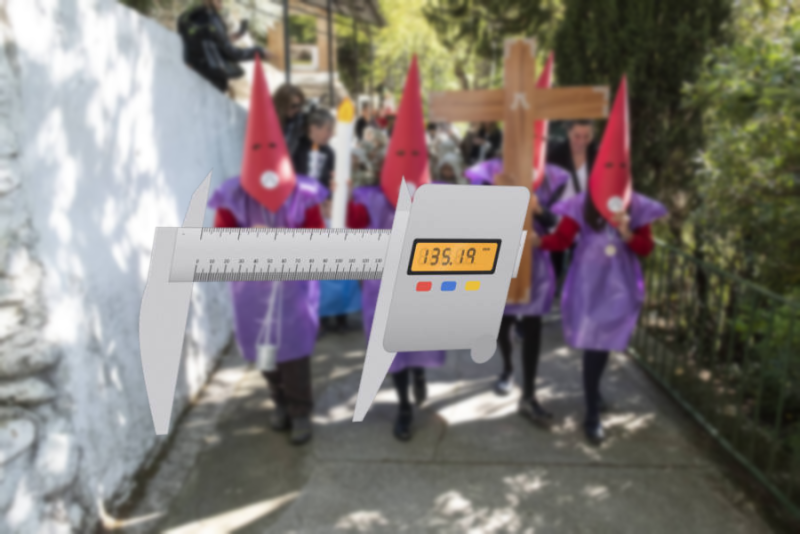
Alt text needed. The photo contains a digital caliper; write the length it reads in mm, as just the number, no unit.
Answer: 135.19
